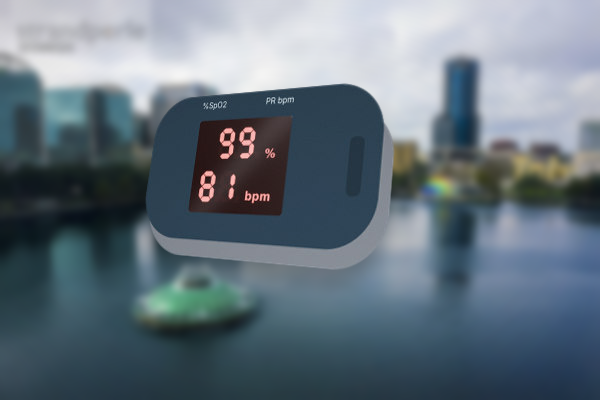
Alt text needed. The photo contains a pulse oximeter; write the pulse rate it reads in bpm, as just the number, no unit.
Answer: 81
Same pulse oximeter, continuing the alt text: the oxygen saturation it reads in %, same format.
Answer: 99
